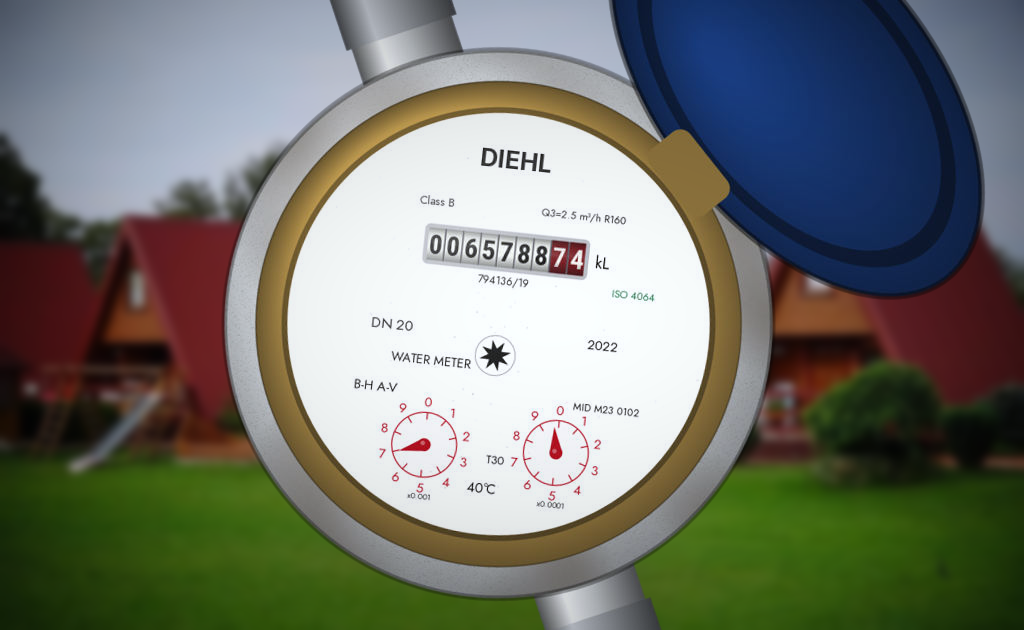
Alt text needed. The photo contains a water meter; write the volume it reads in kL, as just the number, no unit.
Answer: 65788.7469
